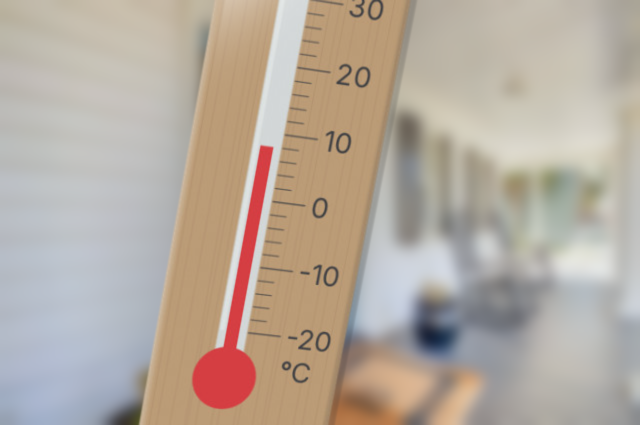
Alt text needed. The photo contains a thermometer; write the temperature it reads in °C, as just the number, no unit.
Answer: 8
